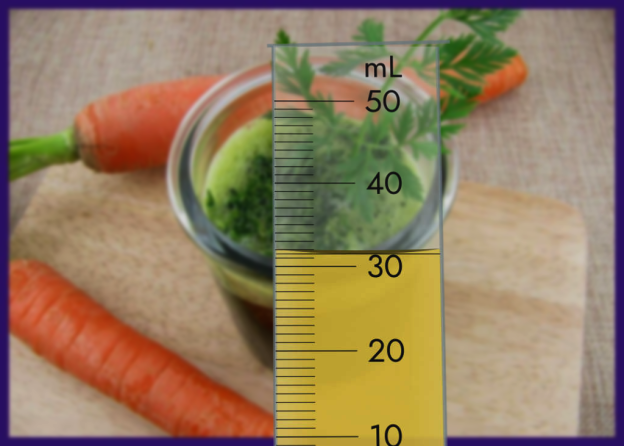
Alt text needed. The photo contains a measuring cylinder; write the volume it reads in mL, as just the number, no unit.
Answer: 31.5
